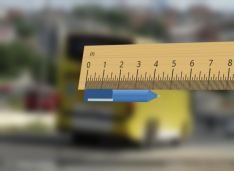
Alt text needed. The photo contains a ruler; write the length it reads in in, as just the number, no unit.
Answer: 4.5
